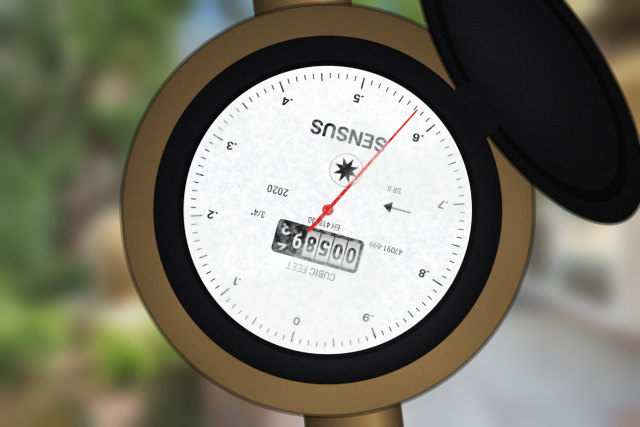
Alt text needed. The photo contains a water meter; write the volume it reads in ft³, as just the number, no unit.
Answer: 5892.57
